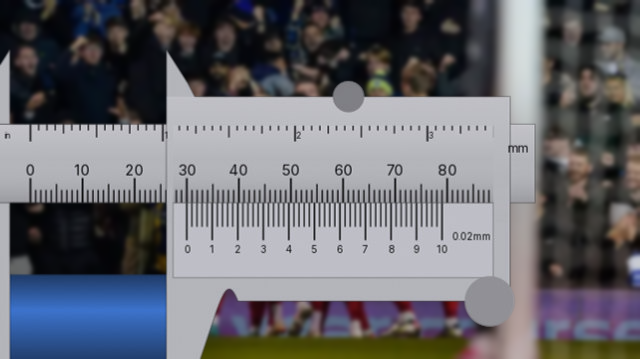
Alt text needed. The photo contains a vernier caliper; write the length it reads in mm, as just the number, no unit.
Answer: 30.0
